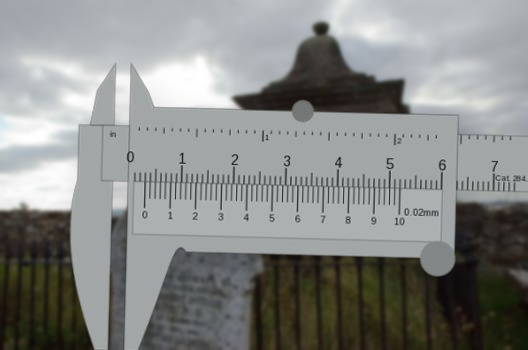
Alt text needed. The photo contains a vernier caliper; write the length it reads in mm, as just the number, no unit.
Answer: 3.0
